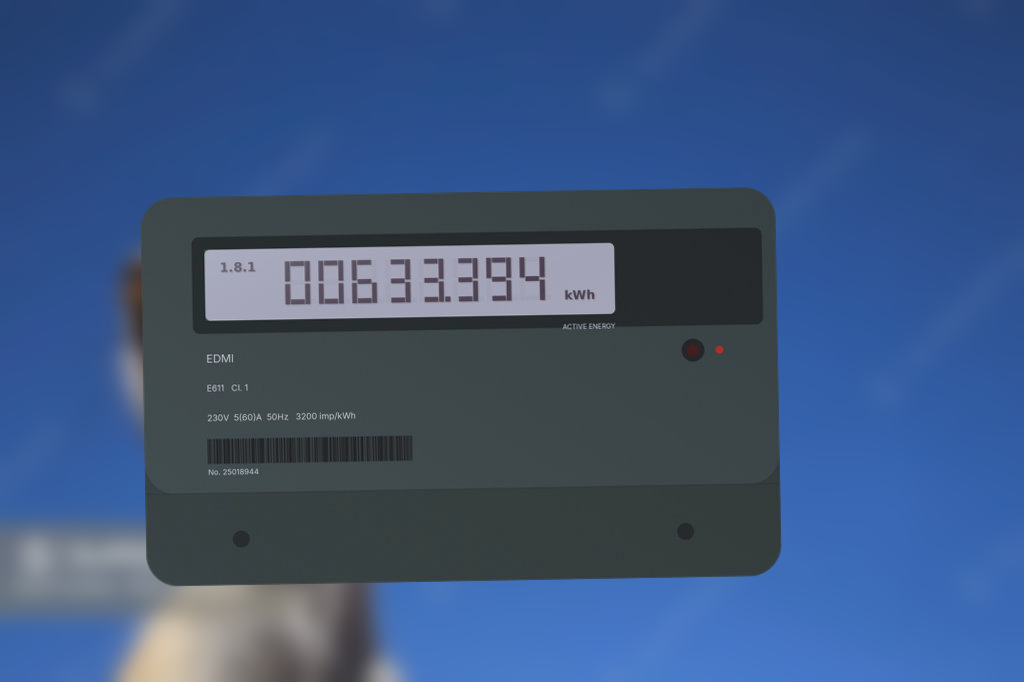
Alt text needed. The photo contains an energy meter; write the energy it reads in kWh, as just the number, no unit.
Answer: 633.394
